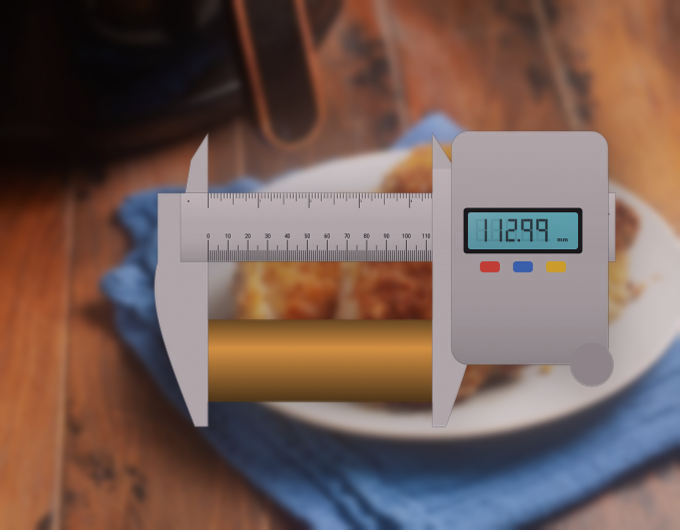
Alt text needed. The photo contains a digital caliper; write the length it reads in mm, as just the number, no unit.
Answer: 112.99
